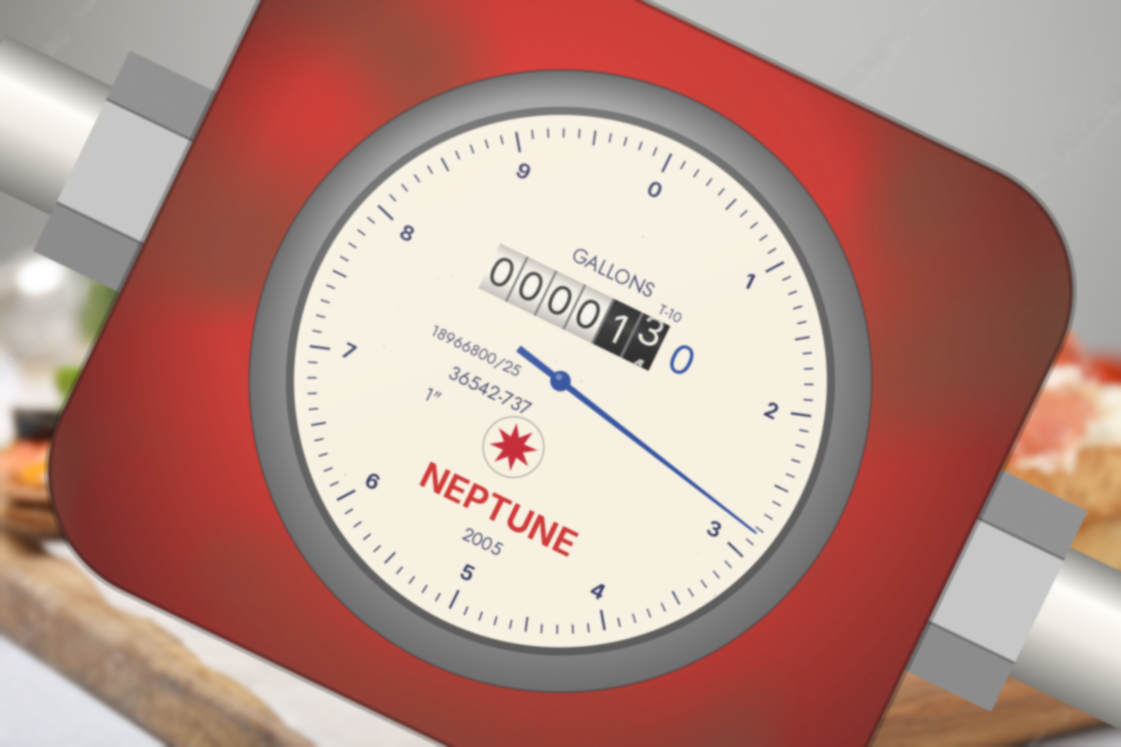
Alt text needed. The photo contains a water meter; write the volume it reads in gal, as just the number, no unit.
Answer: 132.8
